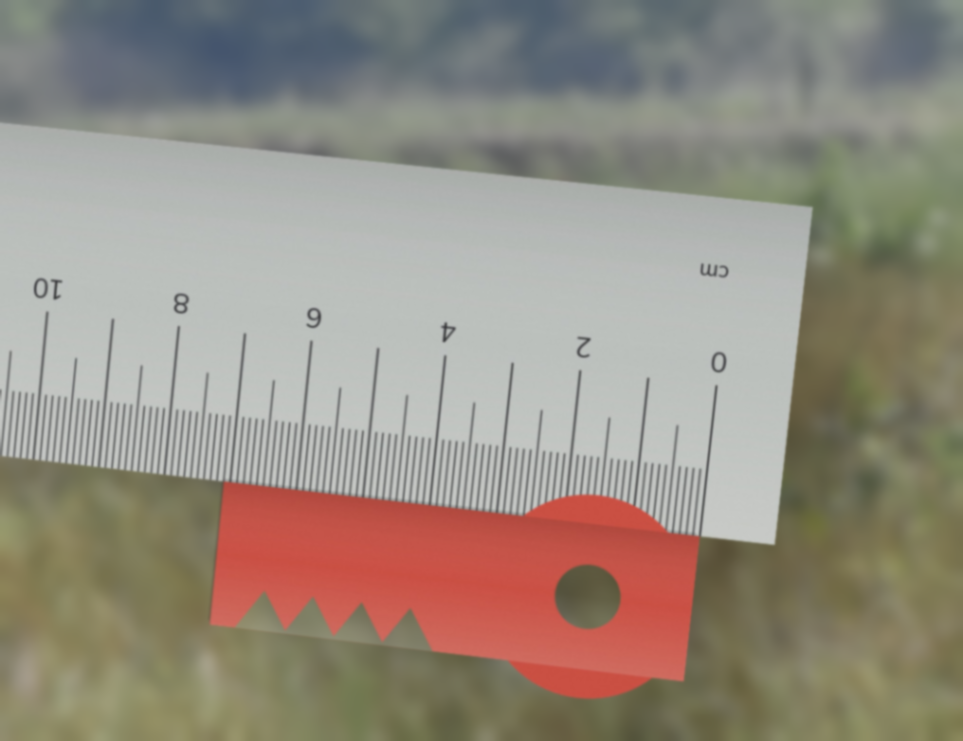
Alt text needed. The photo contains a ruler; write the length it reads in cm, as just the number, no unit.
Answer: 7.1
